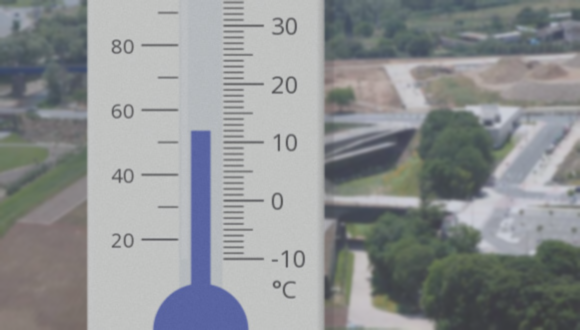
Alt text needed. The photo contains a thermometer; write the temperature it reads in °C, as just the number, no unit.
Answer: 12
